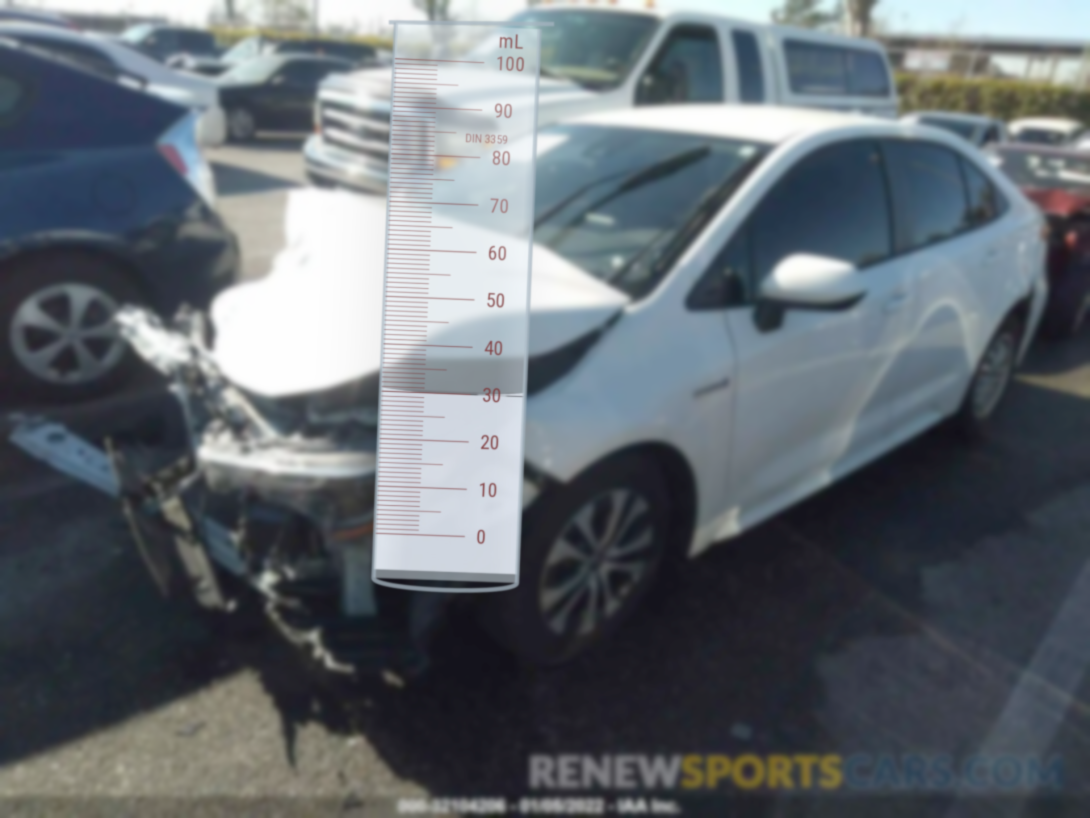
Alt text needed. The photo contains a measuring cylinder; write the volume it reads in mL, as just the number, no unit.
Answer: 30
